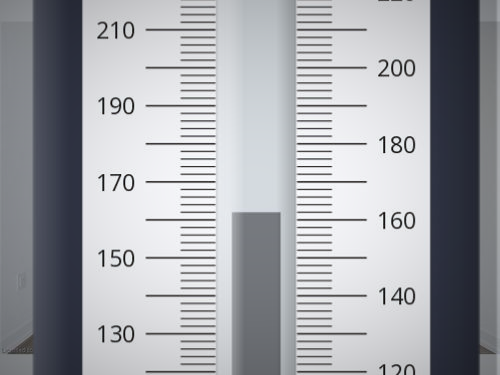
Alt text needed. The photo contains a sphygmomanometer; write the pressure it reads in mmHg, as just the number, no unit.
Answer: 162
